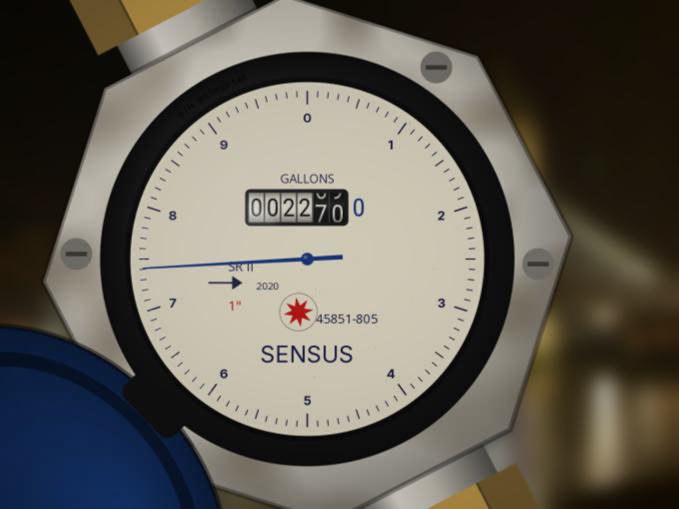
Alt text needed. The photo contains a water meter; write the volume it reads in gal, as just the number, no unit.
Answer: 22697.4
